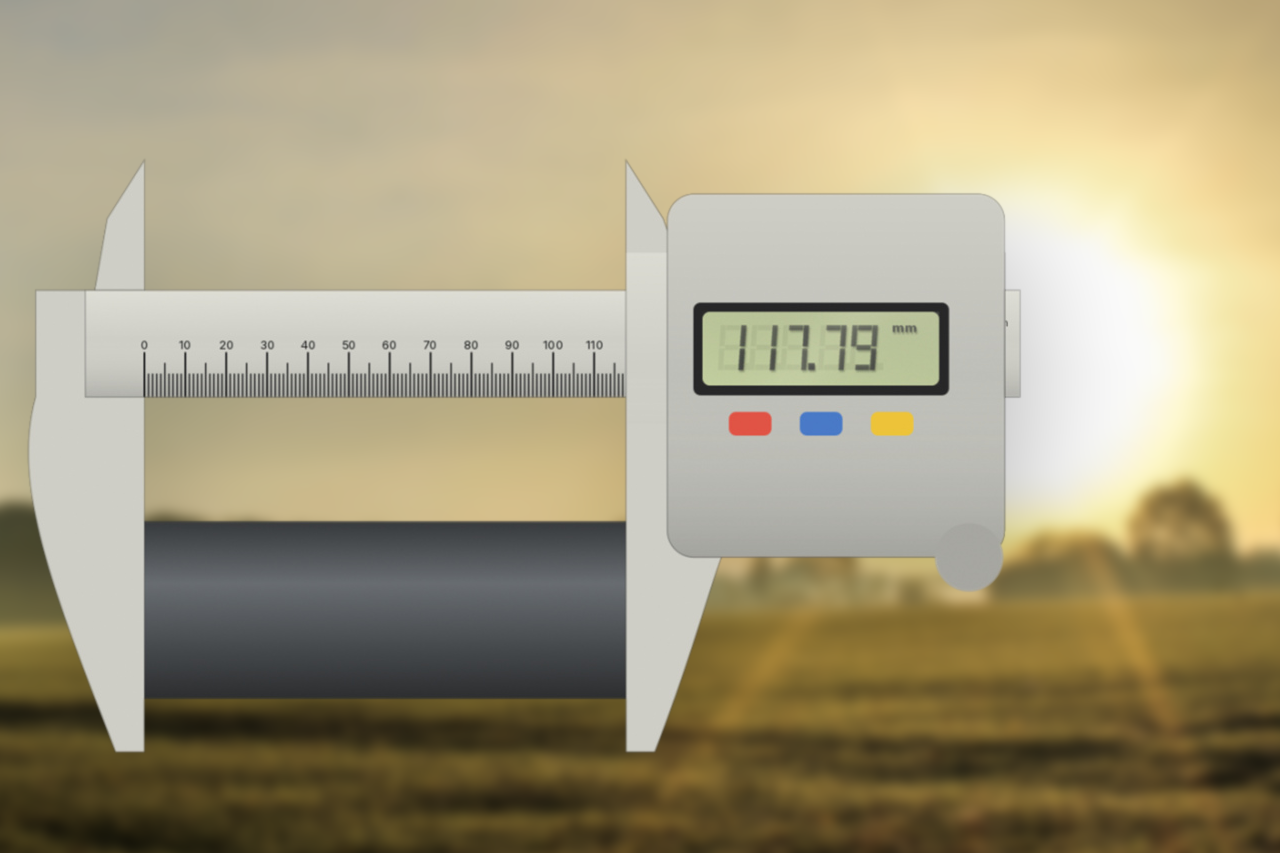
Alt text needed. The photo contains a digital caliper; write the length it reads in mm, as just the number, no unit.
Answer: 117.79
